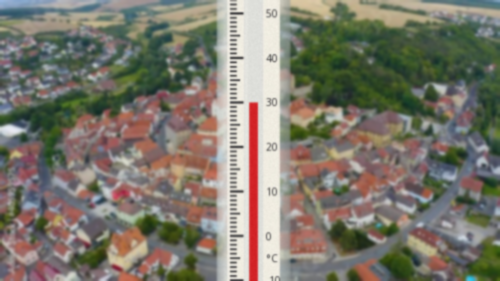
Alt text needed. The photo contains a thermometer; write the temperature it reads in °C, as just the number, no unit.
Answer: 30
